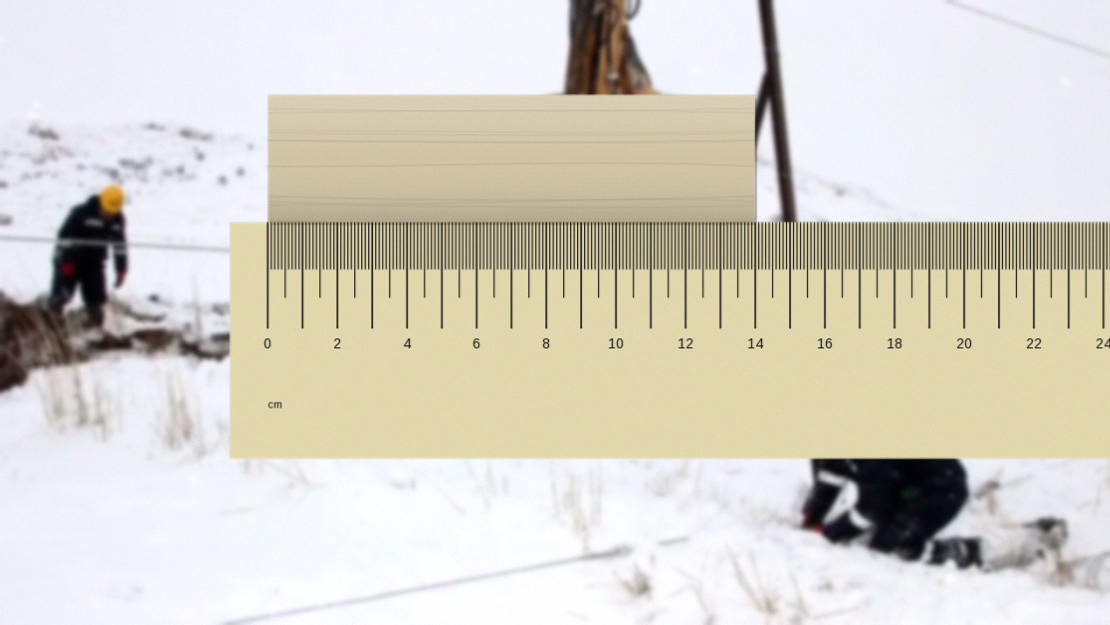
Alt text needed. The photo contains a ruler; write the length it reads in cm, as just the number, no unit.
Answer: 14
